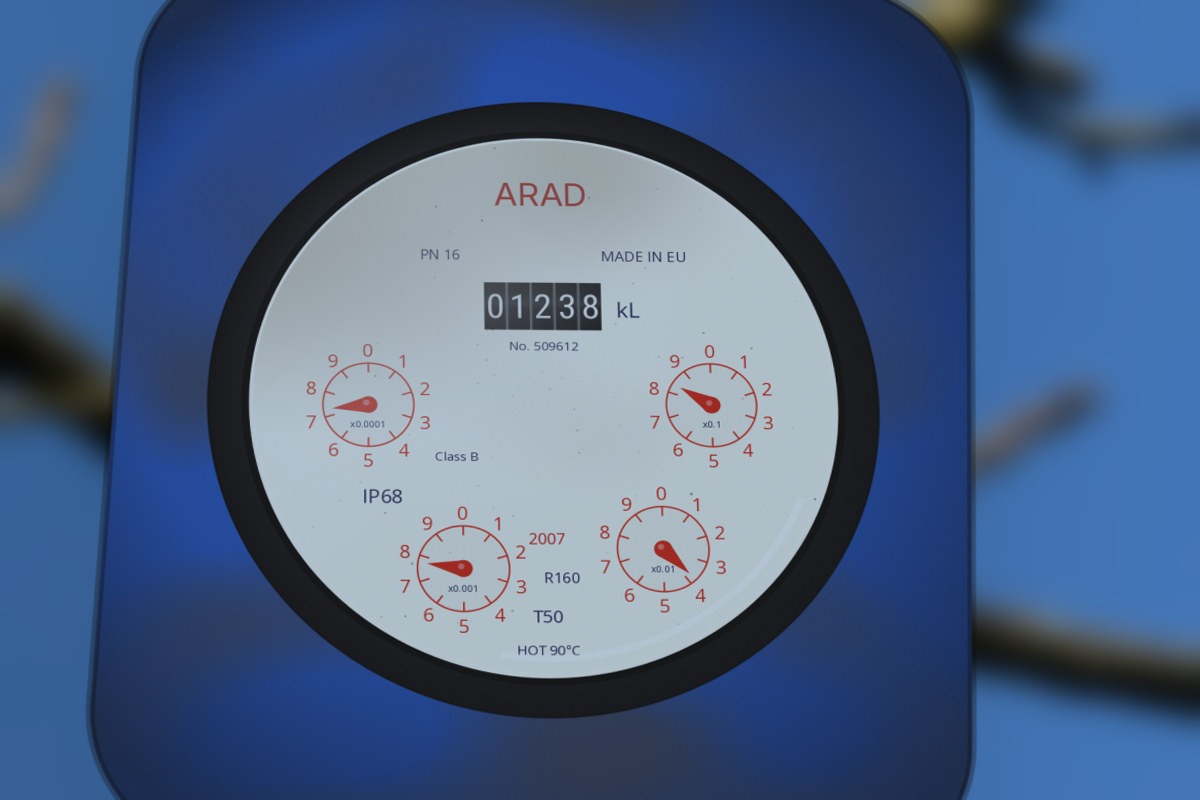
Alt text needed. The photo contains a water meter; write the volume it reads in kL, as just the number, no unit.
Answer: 1238.8377
